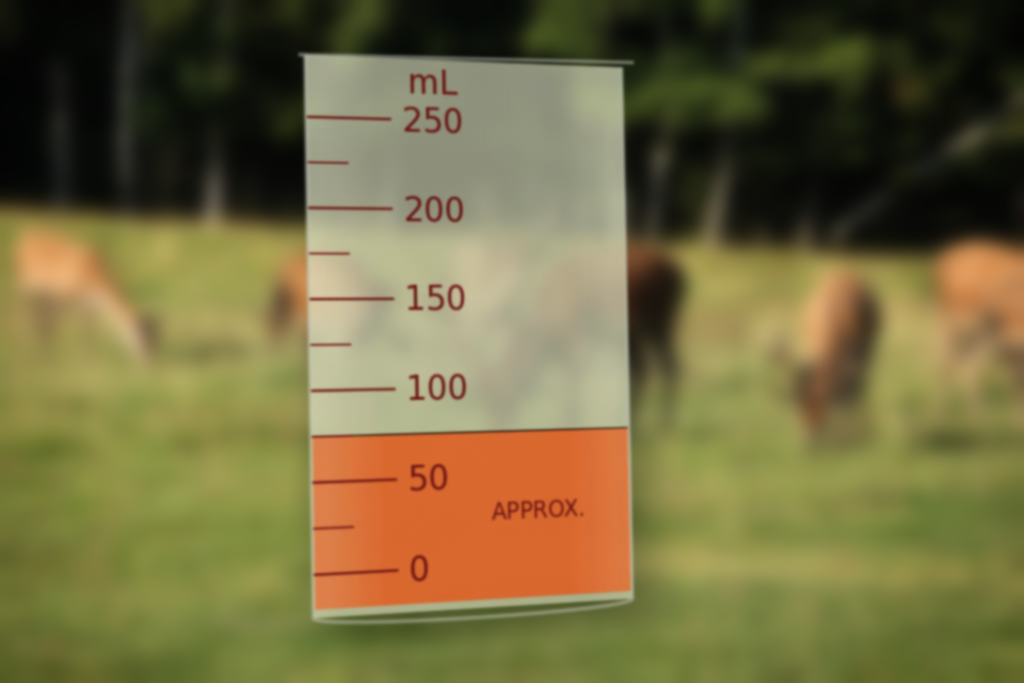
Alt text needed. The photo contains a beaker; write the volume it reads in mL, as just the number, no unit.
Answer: 75
